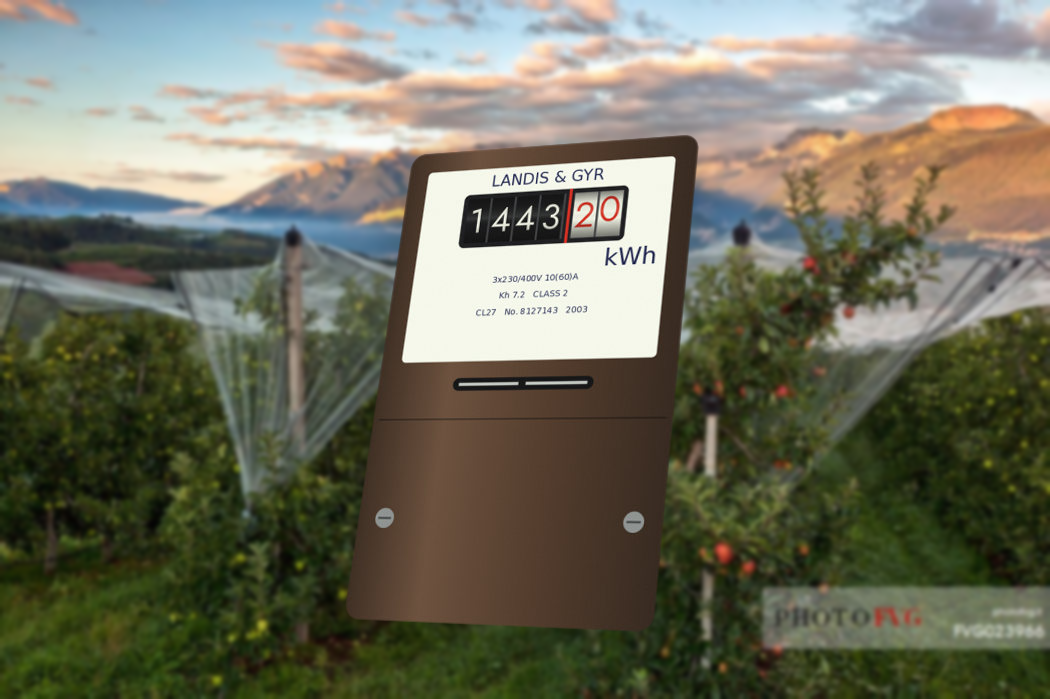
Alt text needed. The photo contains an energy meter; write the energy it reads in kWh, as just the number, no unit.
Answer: 1443.20
